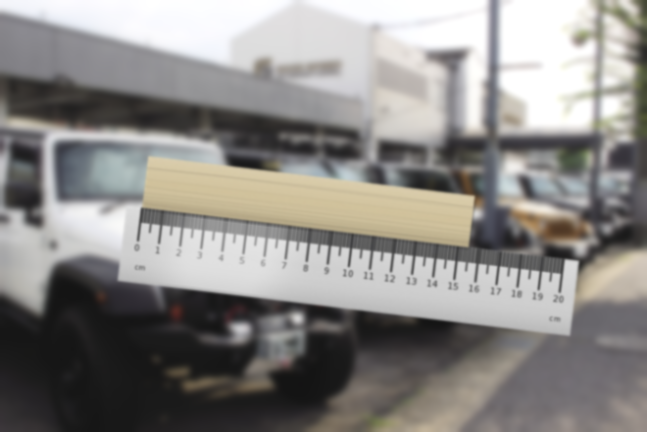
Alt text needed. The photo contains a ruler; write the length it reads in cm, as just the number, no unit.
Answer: 15.5
